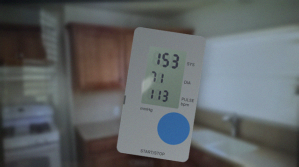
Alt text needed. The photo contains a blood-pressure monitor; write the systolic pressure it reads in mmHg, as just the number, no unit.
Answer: 153
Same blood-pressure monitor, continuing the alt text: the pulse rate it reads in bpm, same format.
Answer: 113
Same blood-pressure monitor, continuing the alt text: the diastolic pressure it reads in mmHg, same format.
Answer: 71
